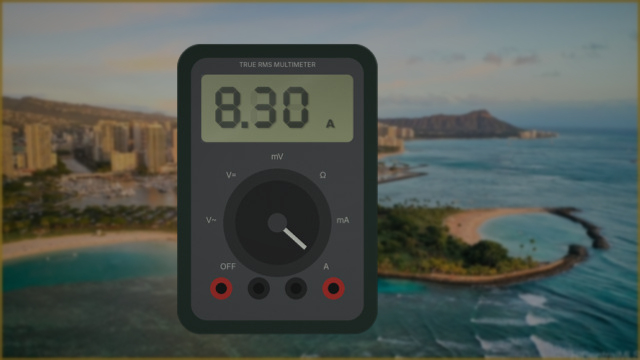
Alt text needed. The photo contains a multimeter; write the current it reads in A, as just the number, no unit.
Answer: 8.30
